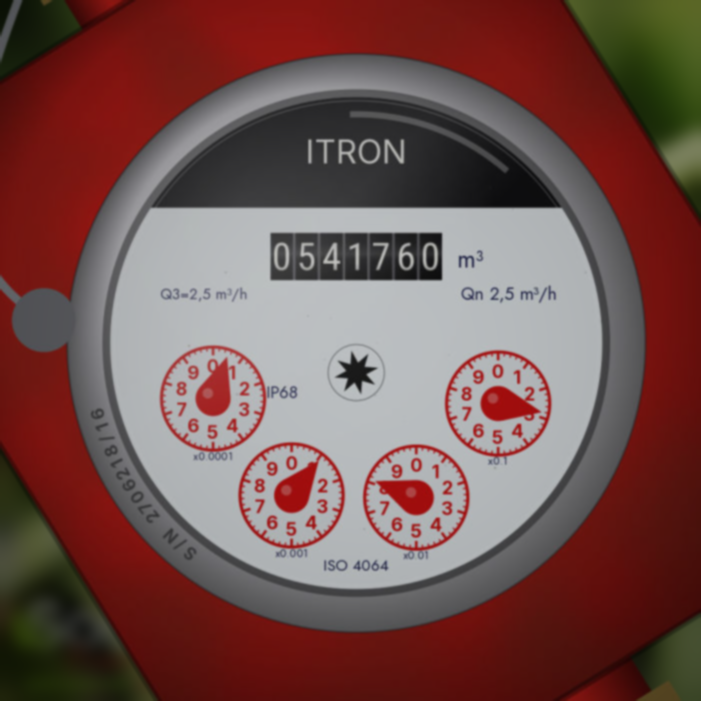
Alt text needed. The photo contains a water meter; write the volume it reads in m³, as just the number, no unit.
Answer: 541760.2810
